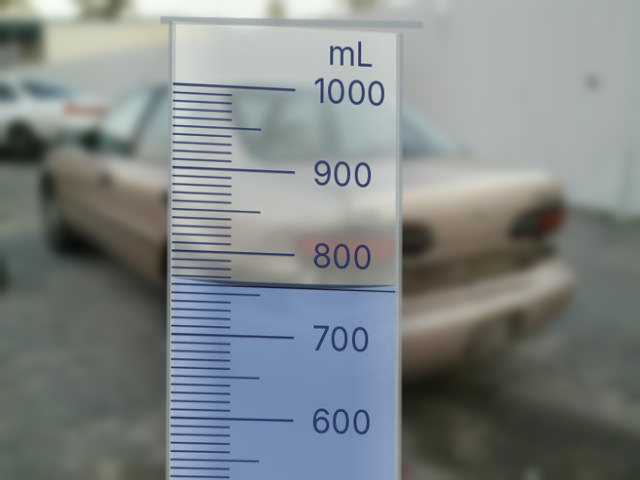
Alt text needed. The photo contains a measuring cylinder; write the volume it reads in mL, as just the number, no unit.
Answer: 760
